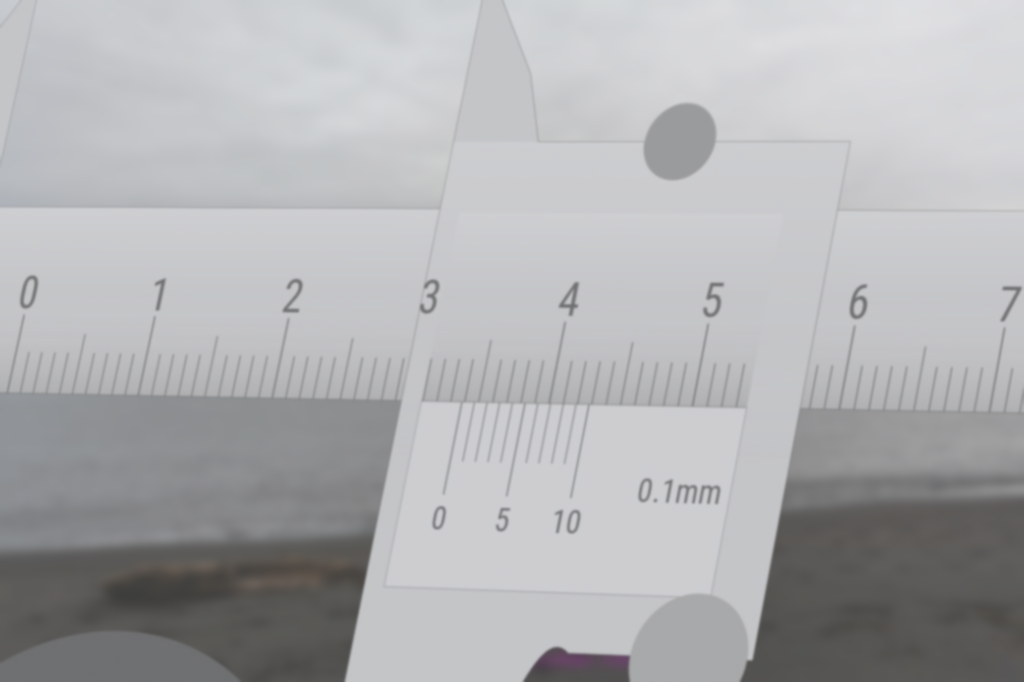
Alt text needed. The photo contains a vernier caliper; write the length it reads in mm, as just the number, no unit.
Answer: 33.8
